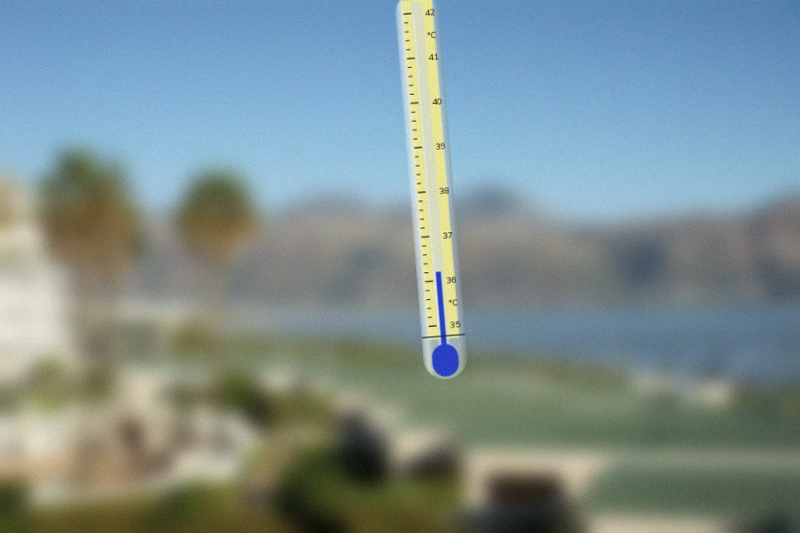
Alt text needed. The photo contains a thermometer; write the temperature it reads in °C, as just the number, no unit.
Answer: 36.2
